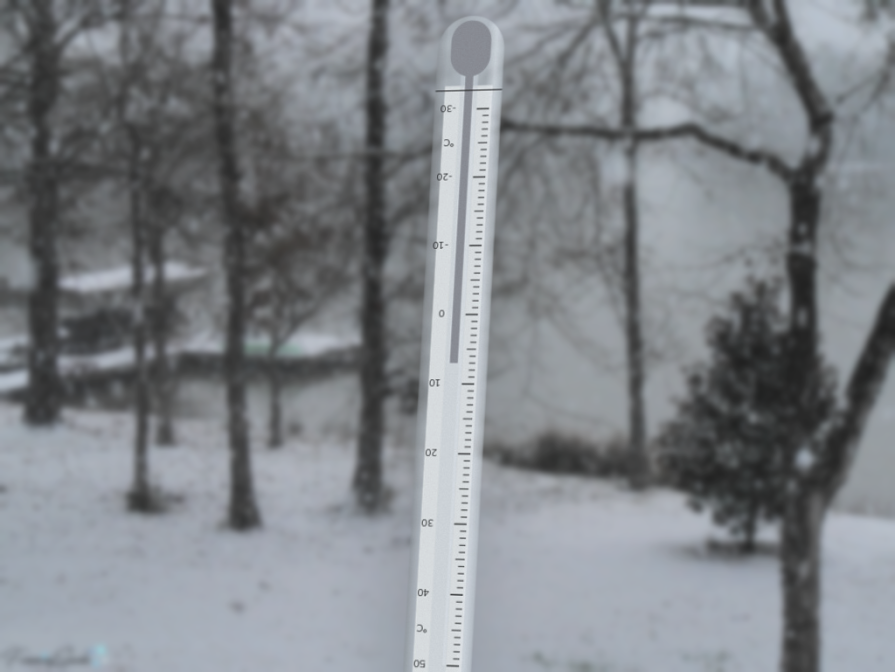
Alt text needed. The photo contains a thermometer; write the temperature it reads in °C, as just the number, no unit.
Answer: 7
